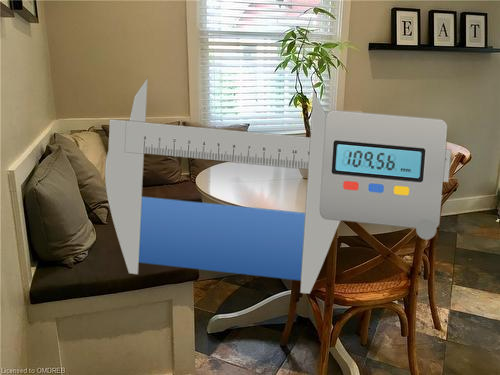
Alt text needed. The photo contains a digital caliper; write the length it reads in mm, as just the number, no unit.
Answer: 109.56
